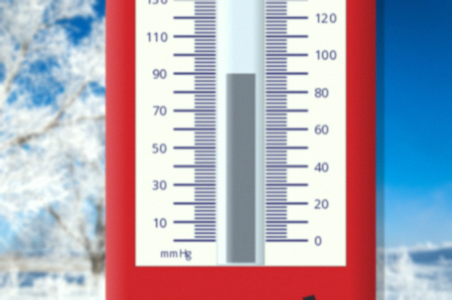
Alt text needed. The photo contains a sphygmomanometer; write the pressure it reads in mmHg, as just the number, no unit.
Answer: 90
